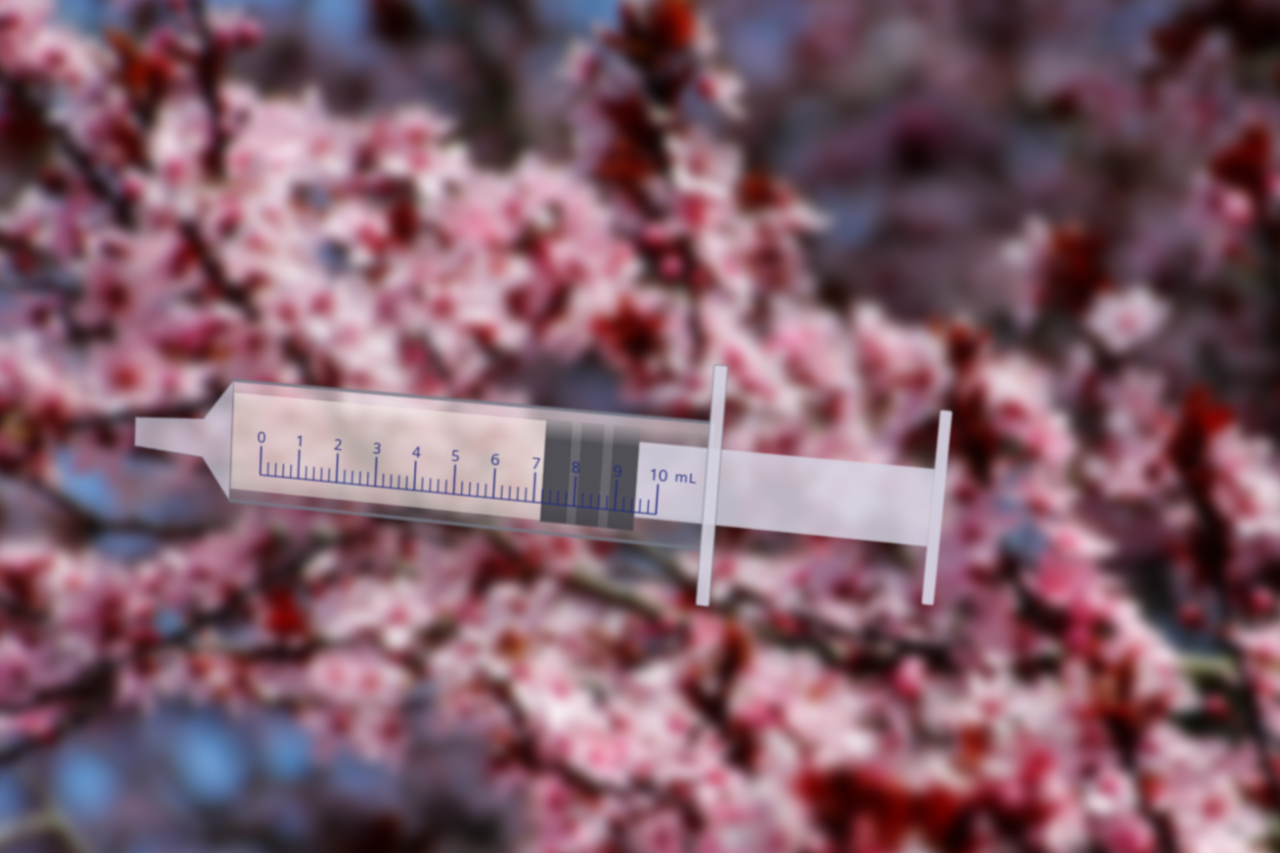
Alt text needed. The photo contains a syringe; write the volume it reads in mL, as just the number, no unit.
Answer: 7.2
